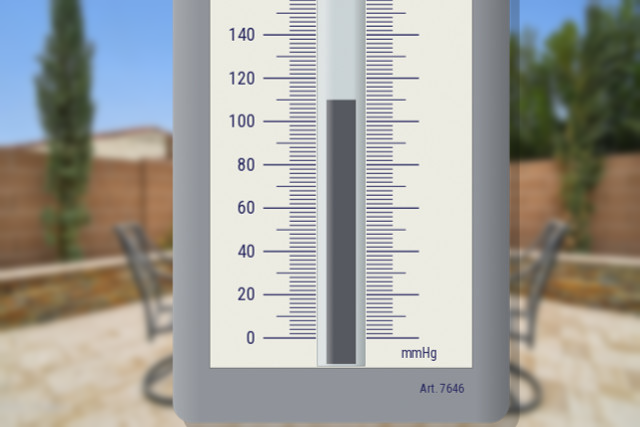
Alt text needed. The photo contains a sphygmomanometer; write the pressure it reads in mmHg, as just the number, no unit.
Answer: 110
